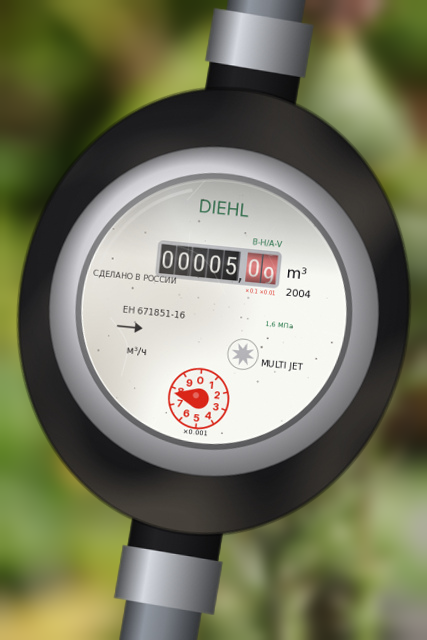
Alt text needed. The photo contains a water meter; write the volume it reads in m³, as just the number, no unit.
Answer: 5.087
